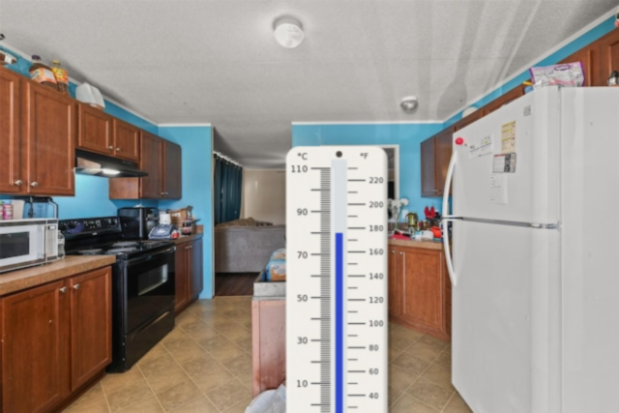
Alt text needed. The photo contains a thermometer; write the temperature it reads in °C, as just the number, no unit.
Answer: 80
